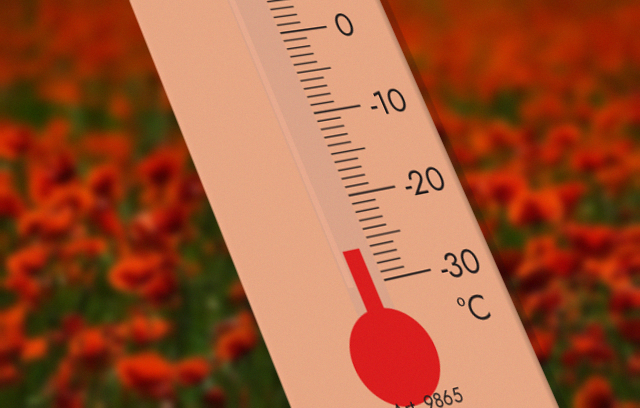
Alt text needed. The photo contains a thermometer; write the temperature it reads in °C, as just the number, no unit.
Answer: -26
